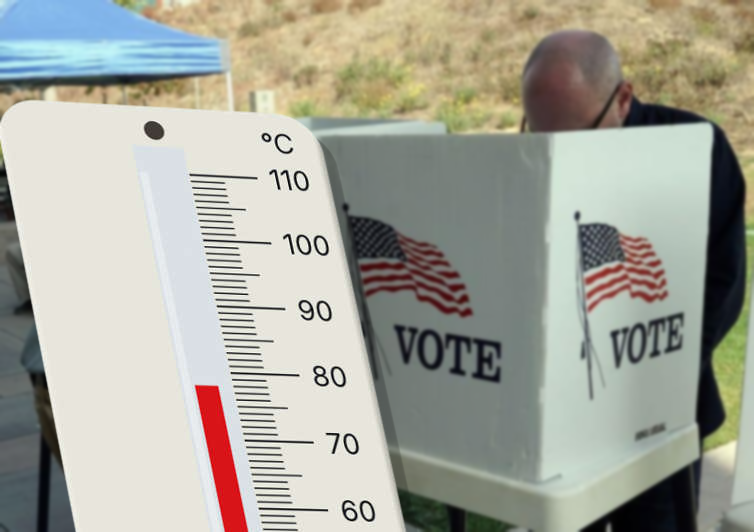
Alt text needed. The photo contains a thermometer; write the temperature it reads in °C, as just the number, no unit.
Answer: 78
